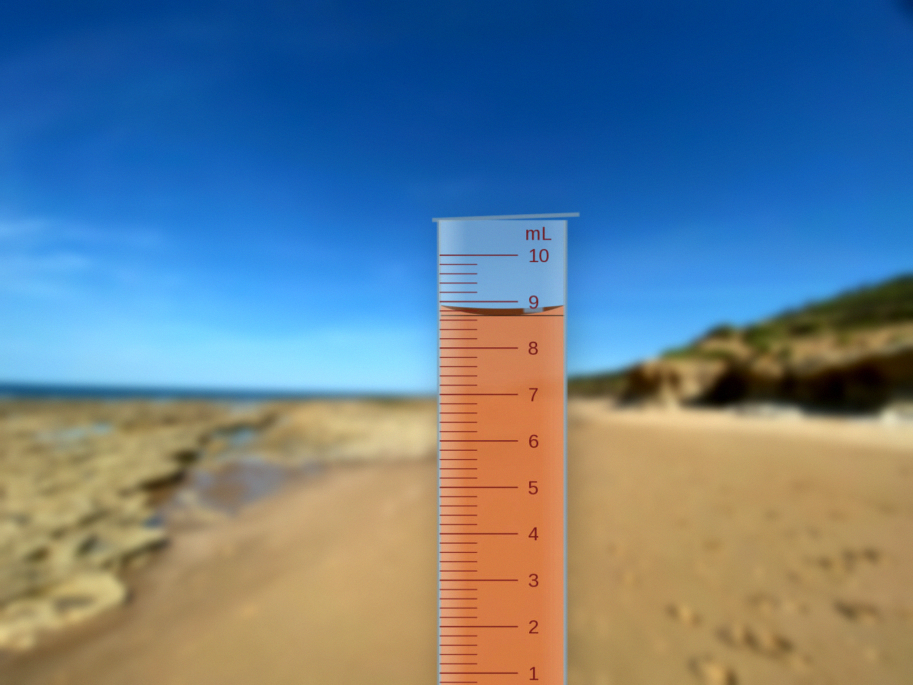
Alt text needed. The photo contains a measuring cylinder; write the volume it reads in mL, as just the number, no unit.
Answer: 8.7
